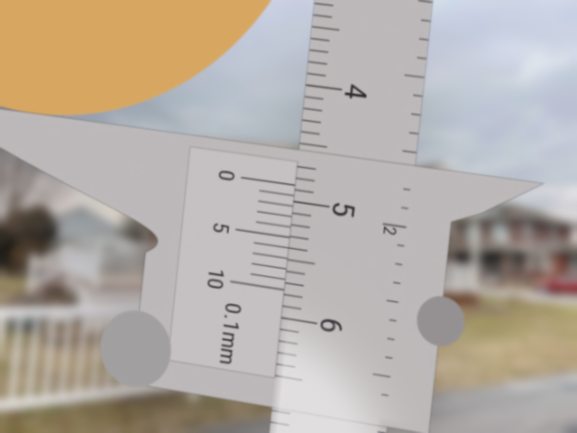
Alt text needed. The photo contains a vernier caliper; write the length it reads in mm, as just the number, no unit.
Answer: 48.6
